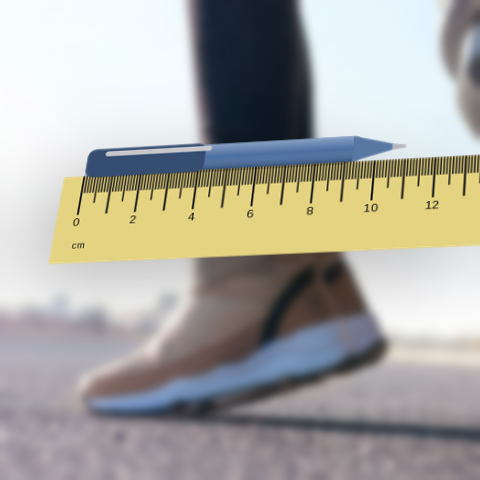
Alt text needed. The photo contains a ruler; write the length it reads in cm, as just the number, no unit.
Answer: 11
